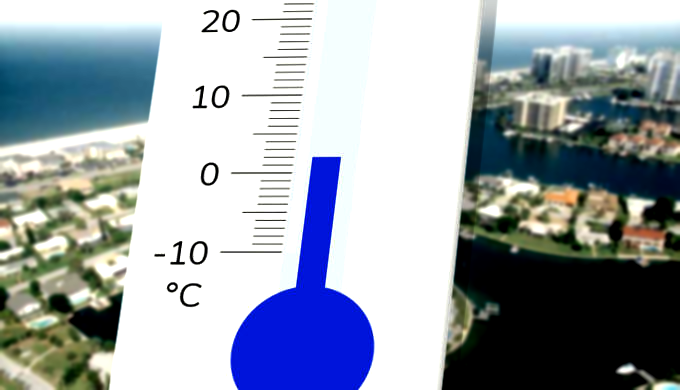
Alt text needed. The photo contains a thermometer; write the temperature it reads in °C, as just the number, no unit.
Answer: 2
